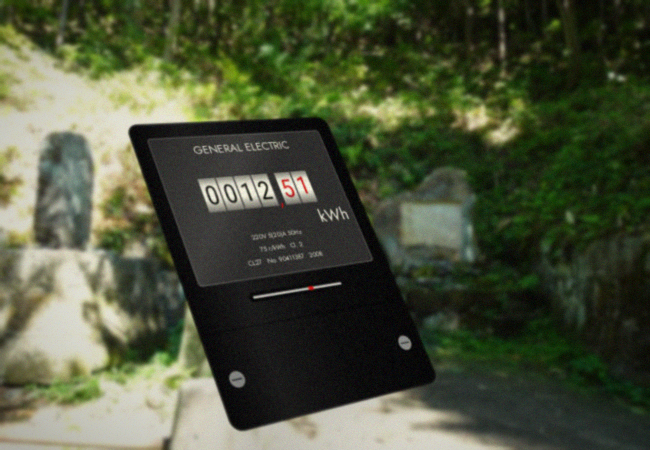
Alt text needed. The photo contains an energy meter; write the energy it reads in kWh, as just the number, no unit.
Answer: 12.51
